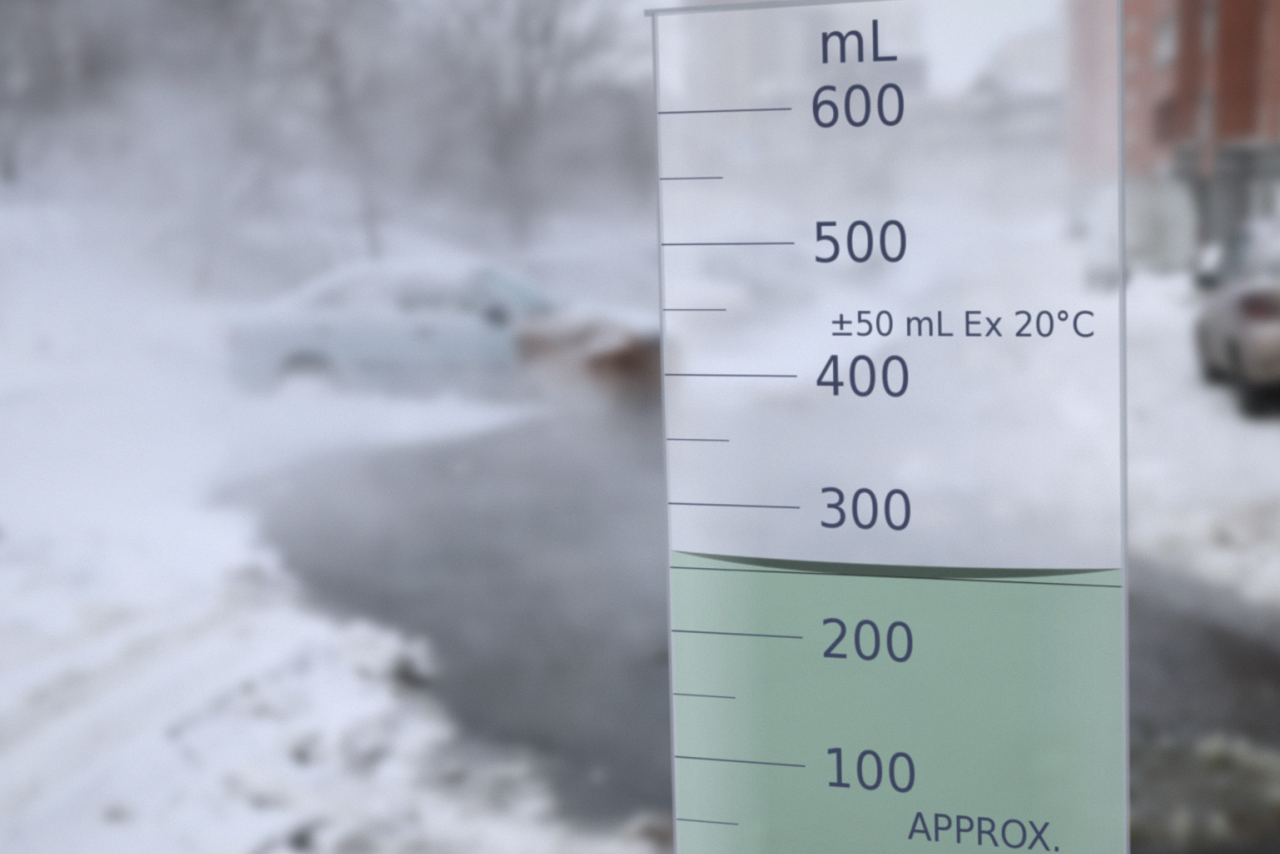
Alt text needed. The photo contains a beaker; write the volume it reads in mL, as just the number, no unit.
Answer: 250
